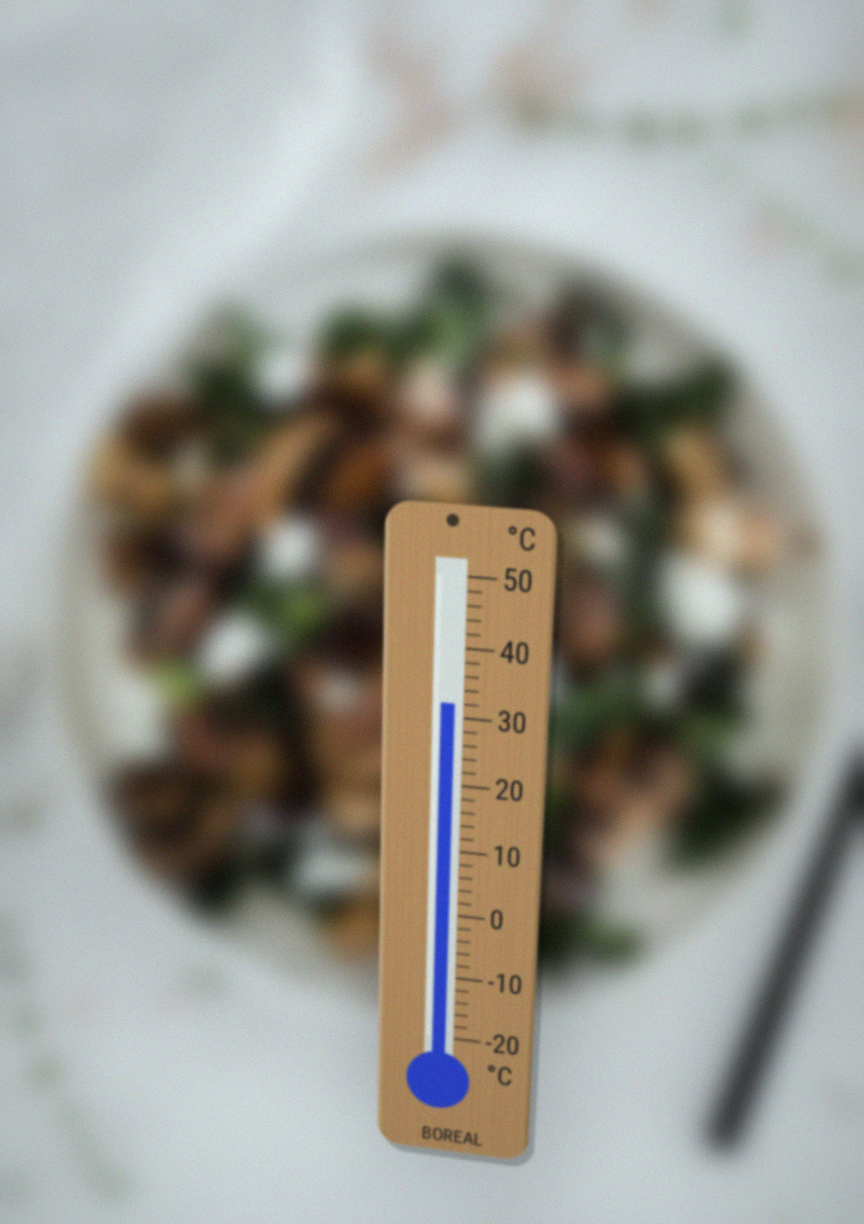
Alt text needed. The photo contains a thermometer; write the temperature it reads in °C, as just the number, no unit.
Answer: 32
